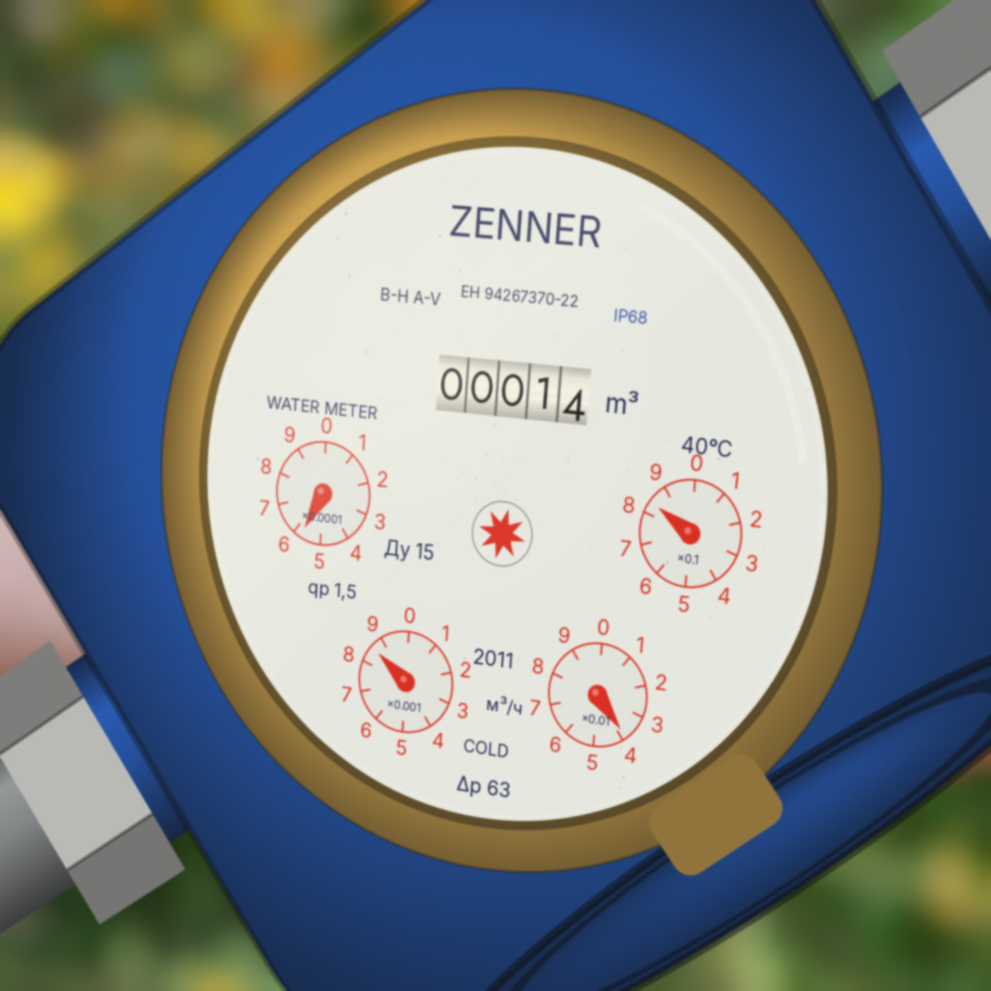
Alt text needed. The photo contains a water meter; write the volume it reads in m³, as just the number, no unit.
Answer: 13.8385
